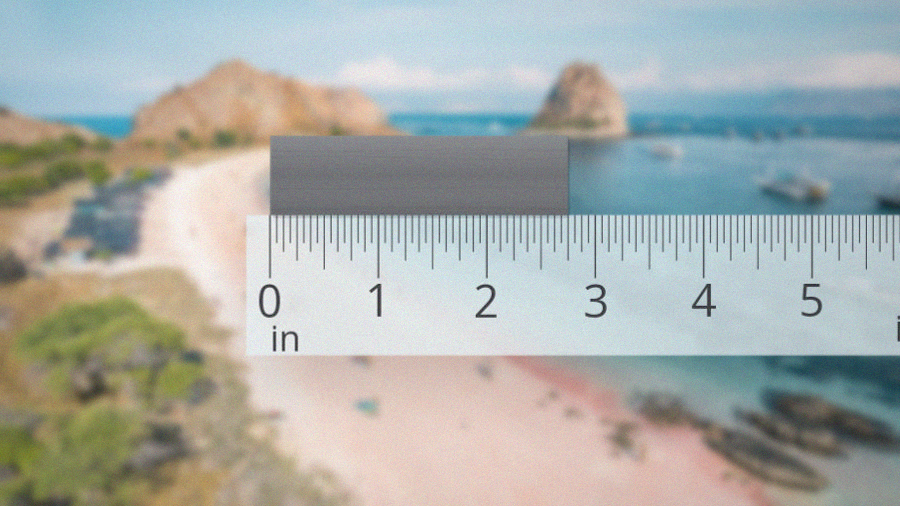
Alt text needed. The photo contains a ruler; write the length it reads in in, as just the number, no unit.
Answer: 2.75
